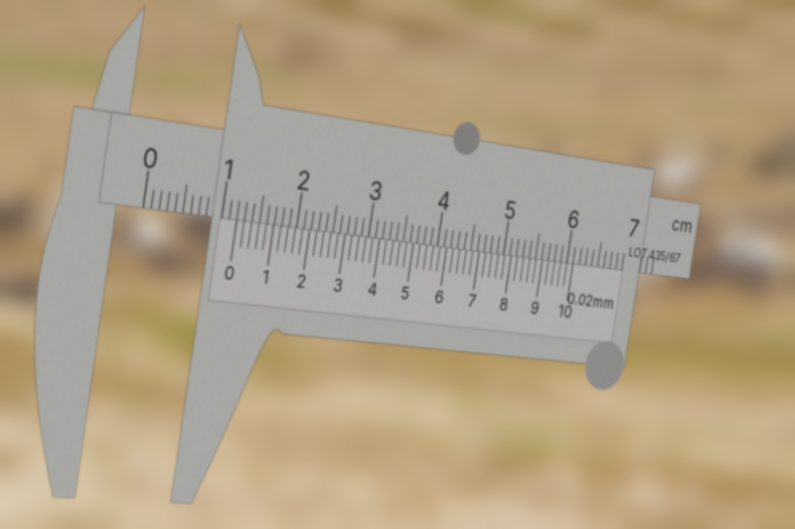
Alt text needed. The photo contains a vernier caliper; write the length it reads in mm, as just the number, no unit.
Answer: 12.0
